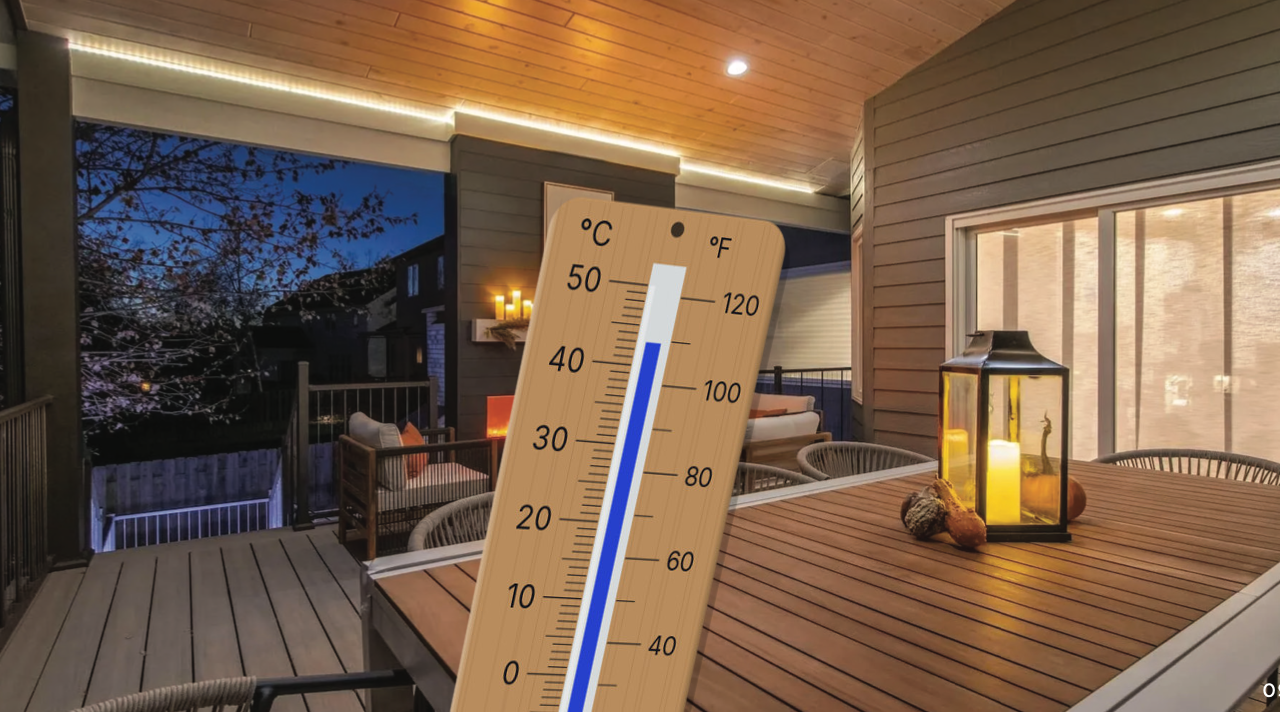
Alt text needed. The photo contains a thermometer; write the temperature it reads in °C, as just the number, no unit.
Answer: 43
